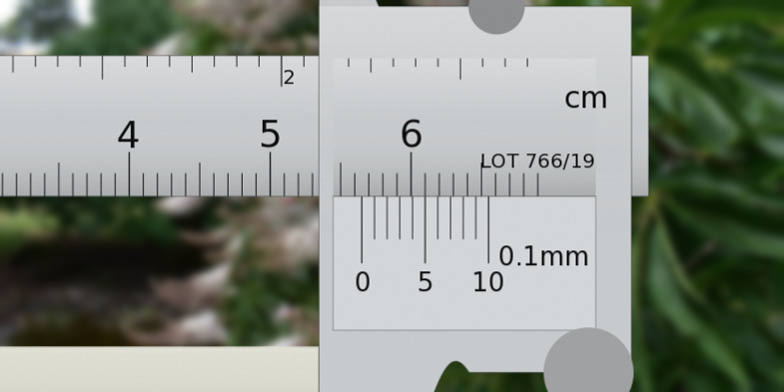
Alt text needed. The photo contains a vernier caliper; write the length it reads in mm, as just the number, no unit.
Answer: 56.5
